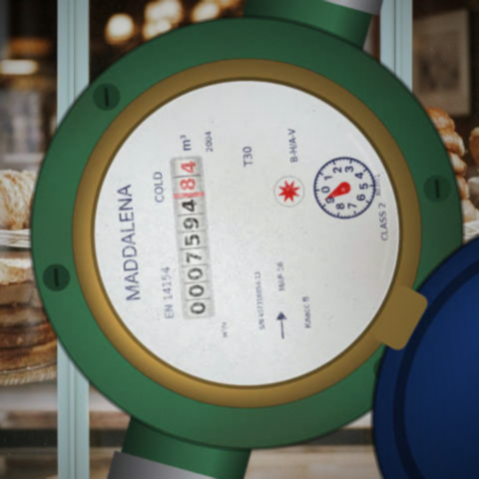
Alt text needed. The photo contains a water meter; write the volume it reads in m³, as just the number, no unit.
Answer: 7594.839
